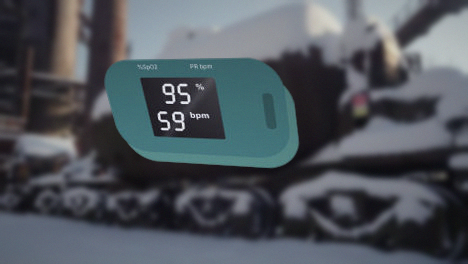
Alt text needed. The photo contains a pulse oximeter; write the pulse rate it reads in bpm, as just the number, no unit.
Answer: 59
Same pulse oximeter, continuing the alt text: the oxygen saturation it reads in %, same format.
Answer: 95
